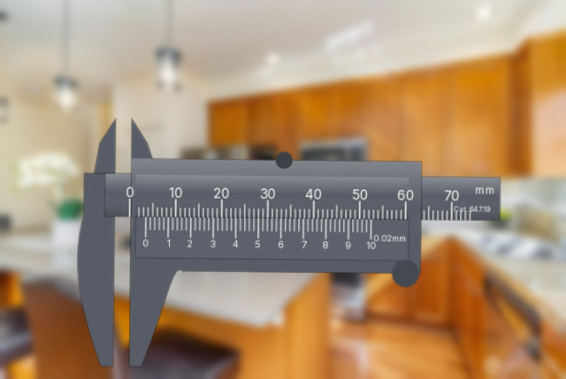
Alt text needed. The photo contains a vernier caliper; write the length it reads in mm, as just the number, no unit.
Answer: 3.5
